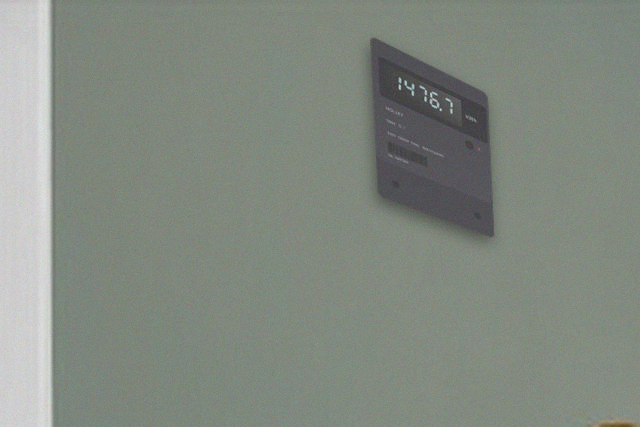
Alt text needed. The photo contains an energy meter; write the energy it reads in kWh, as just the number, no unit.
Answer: 1476.7
